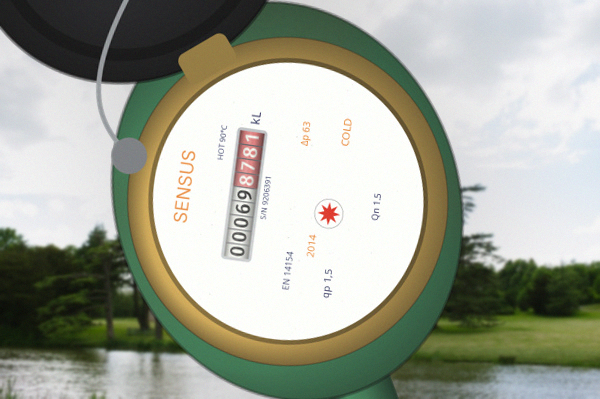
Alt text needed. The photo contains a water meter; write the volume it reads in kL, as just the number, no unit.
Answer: 69.8781
